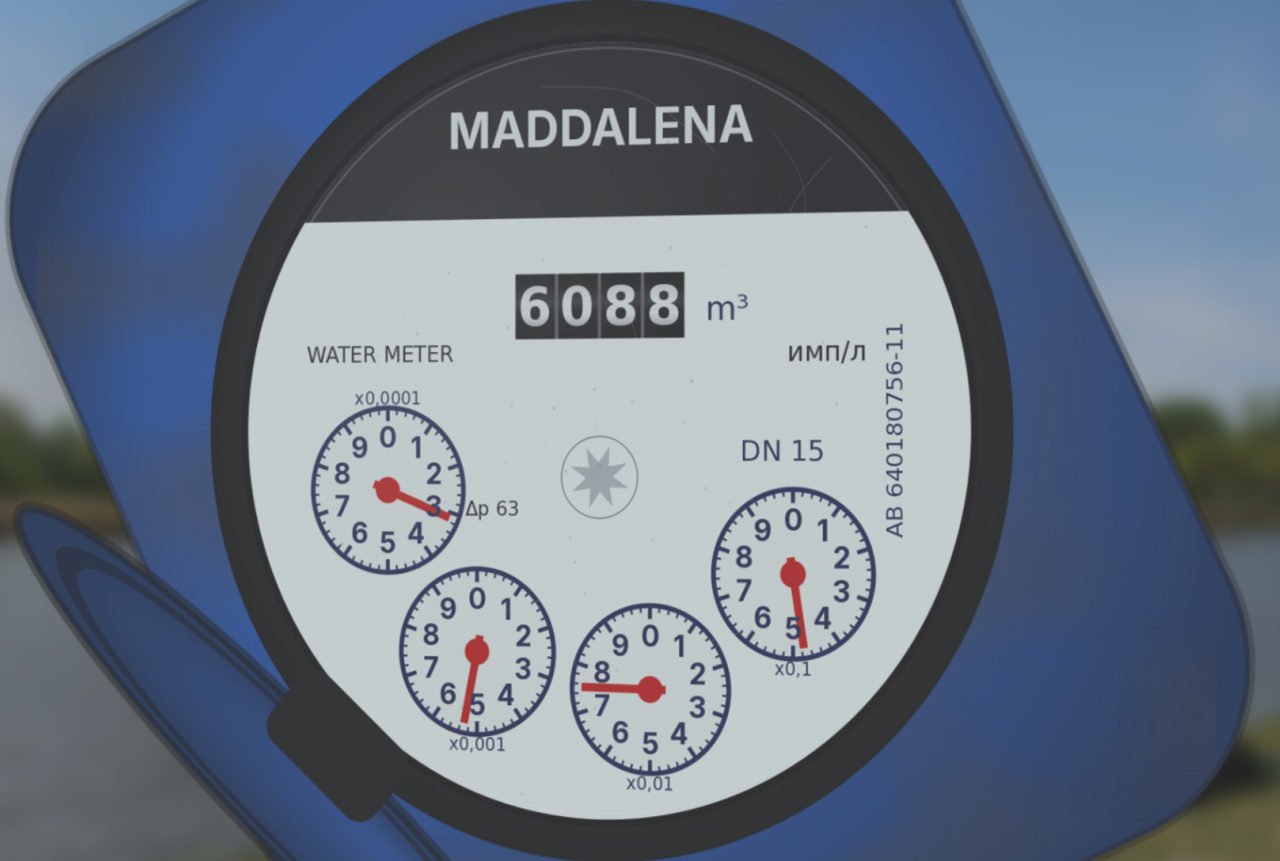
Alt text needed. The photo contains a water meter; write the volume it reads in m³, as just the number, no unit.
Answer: 6088.4753
